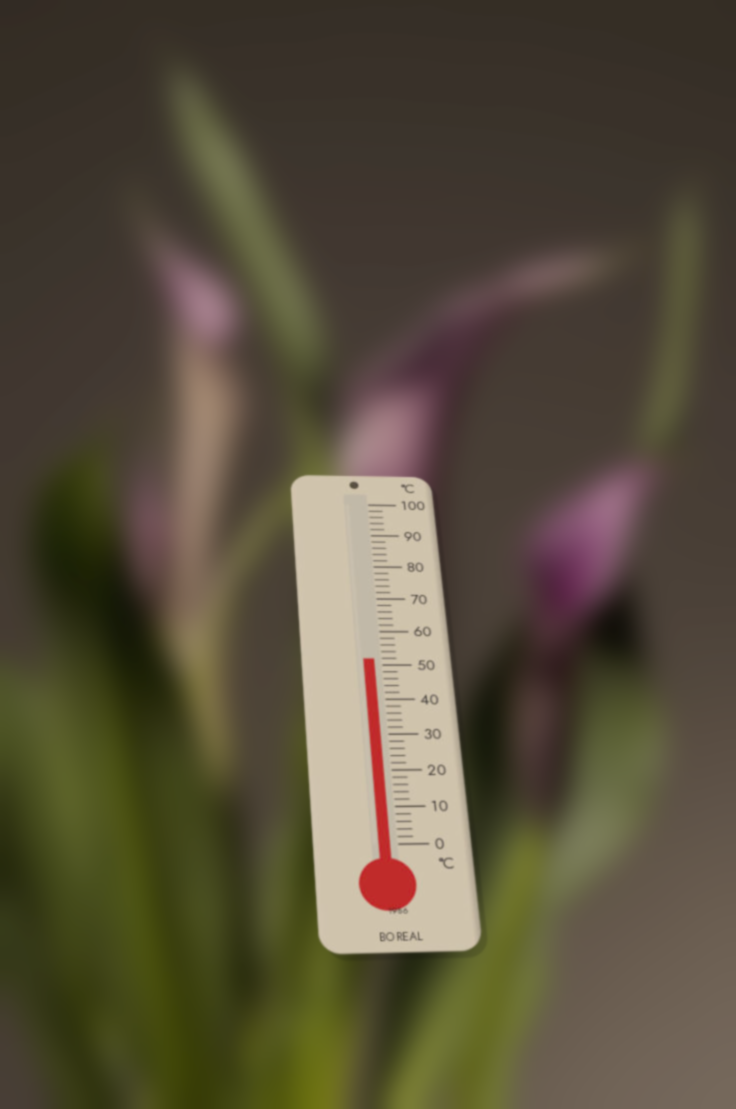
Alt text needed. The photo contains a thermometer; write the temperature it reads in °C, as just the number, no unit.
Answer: 52
